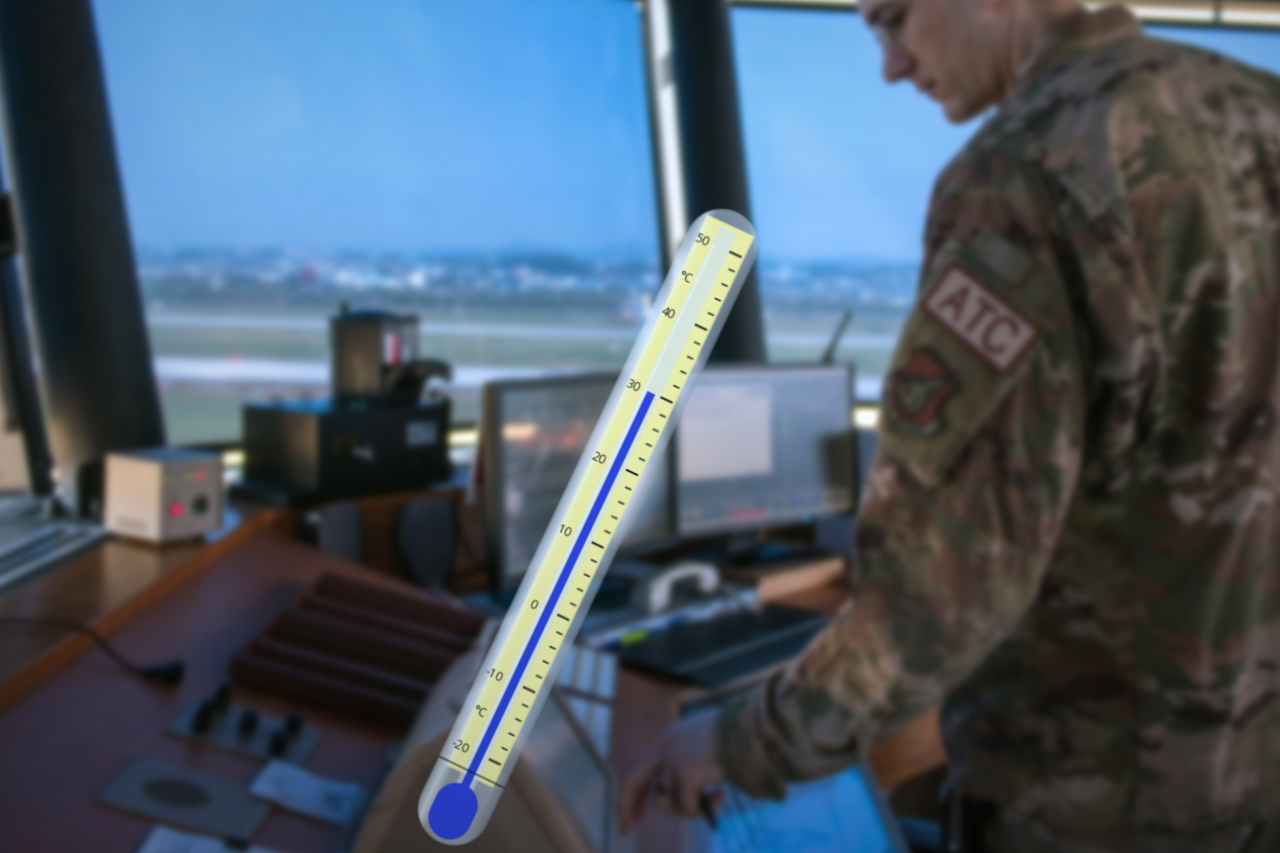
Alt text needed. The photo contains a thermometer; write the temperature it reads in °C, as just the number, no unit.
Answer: 30
